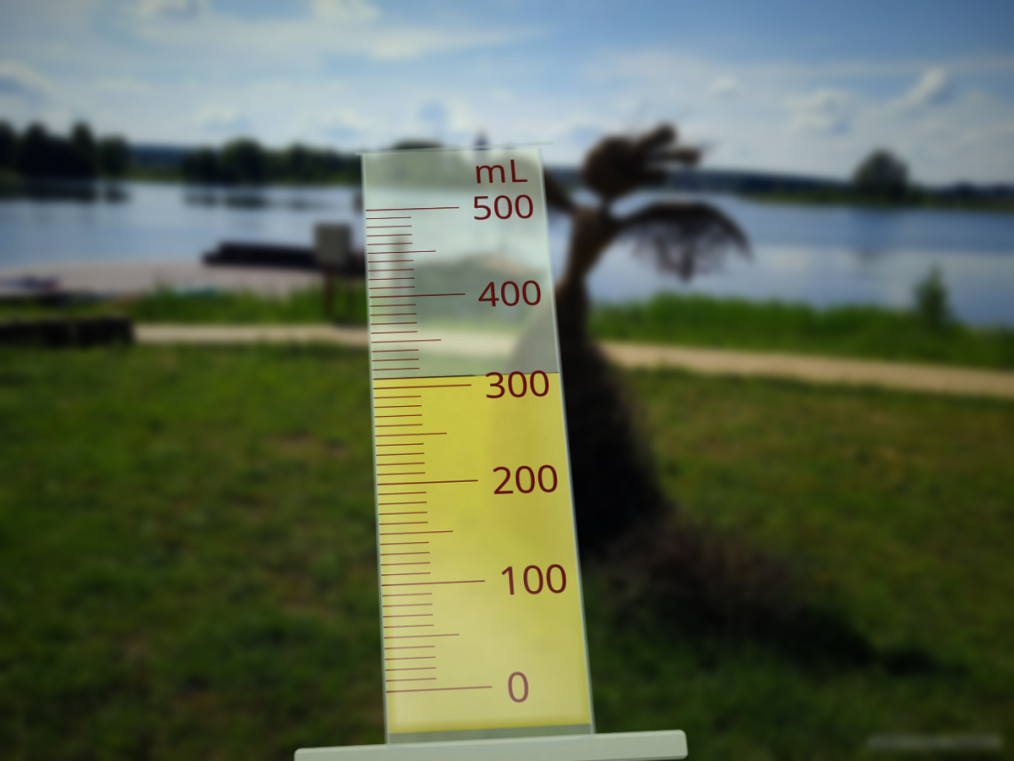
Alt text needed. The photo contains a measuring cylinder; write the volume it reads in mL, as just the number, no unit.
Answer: 310
